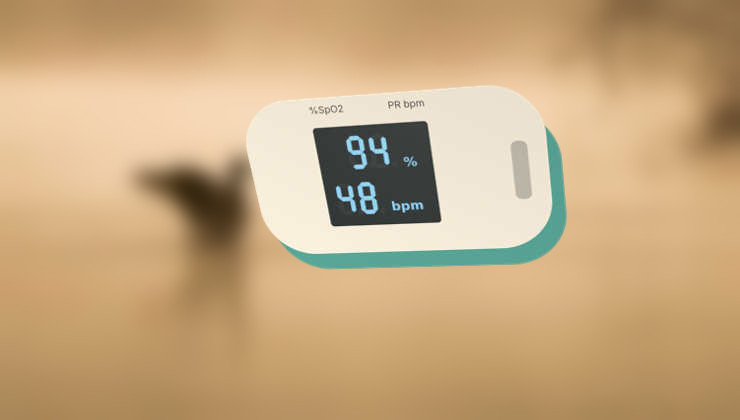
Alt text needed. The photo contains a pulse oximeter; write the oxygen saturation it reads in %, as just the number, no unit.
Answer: 94
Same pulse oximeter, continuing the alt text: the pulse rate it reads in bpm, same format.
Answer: 48
